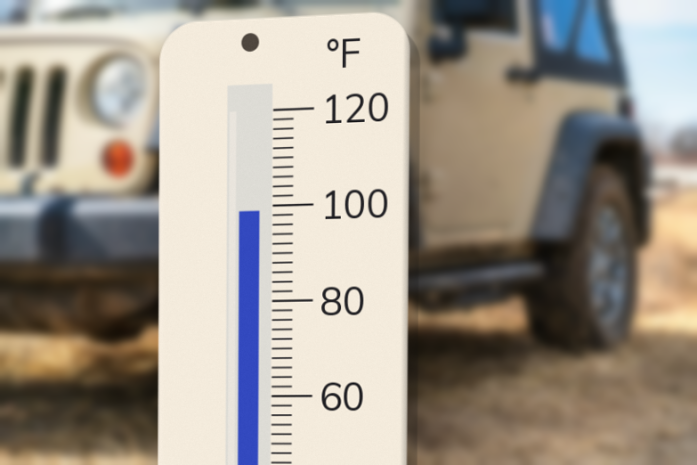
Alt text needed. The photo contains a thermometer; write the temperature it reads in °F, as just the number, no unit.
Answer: 99
